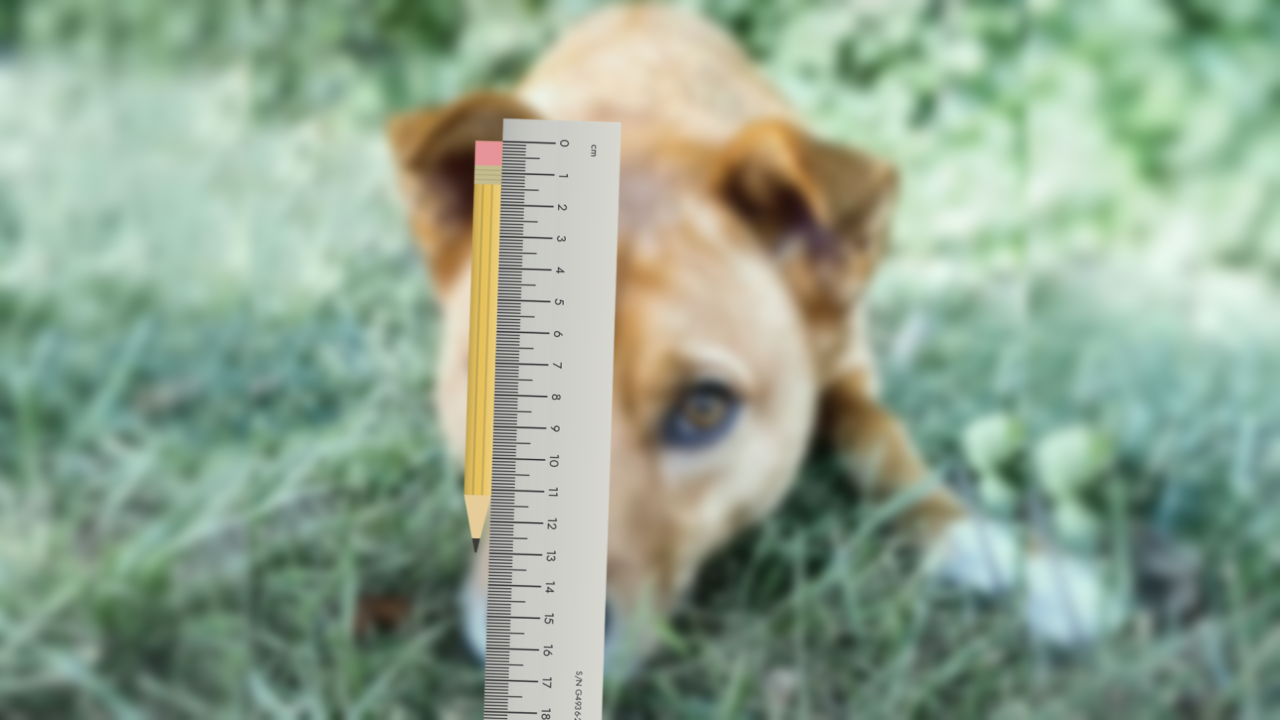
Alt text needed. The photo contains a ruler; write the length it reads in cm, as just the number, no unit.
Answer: 13
